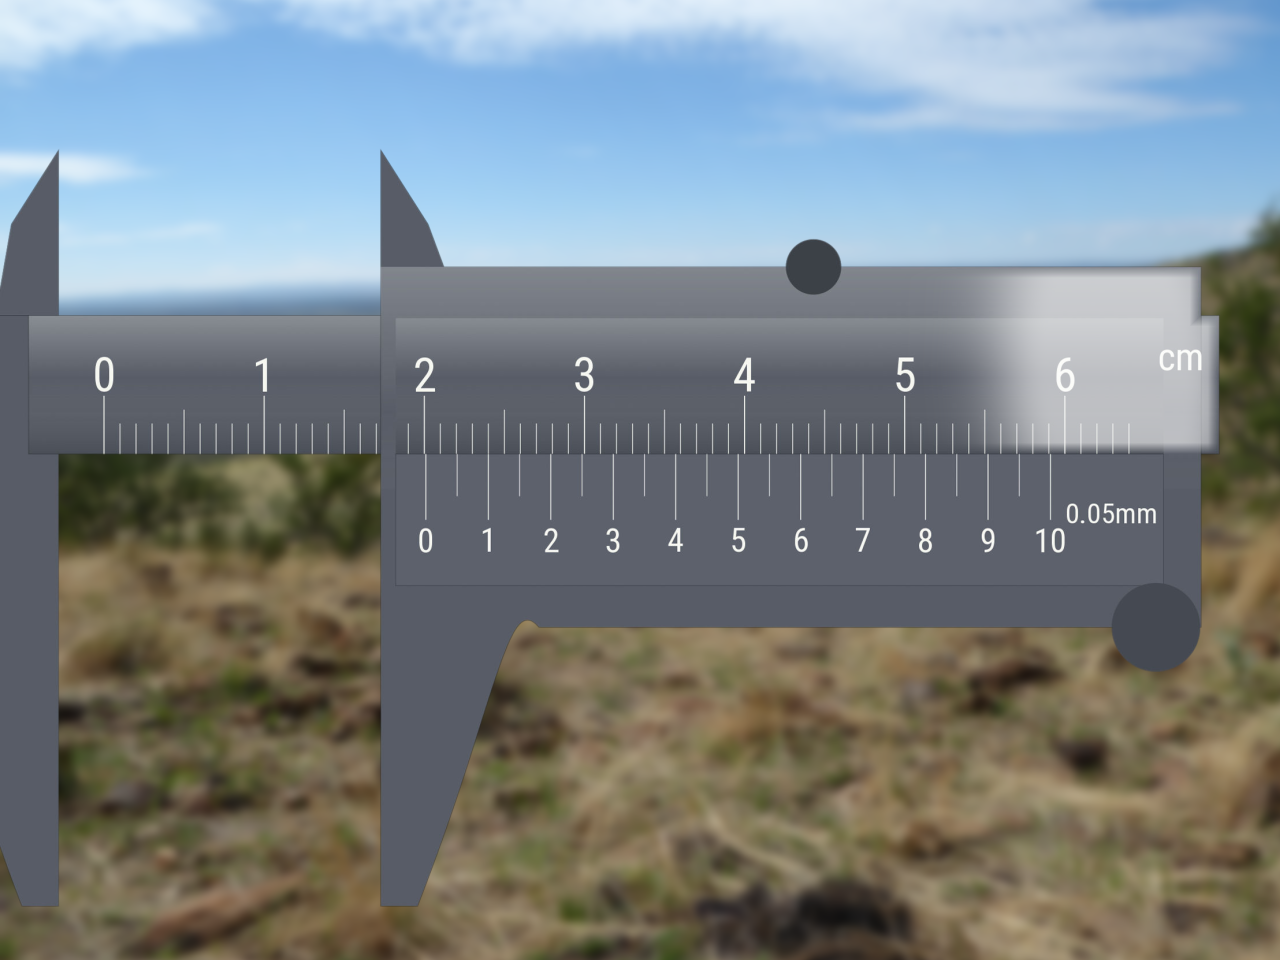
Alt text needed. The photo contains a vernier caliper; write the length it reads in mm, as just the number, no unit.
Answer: 20.1
